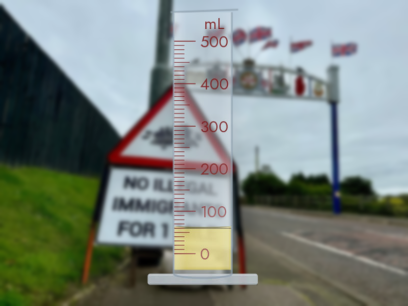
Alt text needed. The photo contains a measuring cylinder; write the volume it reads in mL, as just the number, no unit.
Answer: 60
